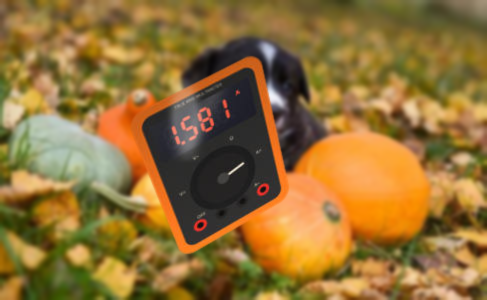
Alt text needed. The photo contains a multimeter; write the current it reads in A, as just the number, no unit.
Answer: 1.581
